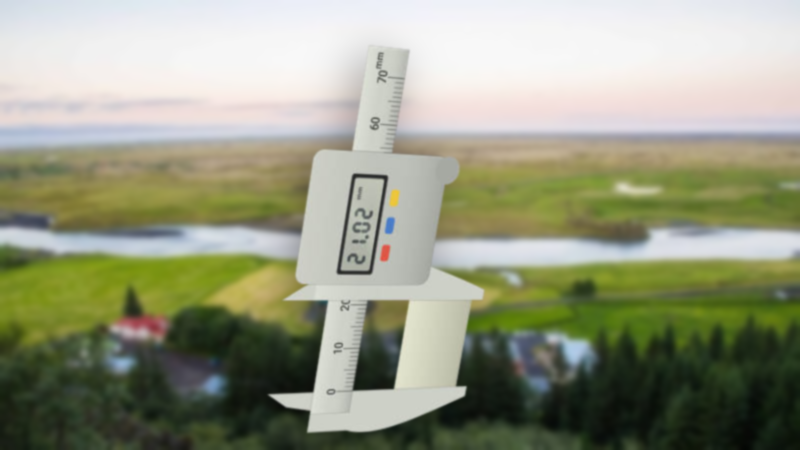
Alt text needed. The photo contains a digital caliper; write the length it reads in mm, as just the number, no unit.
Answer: 21.02
